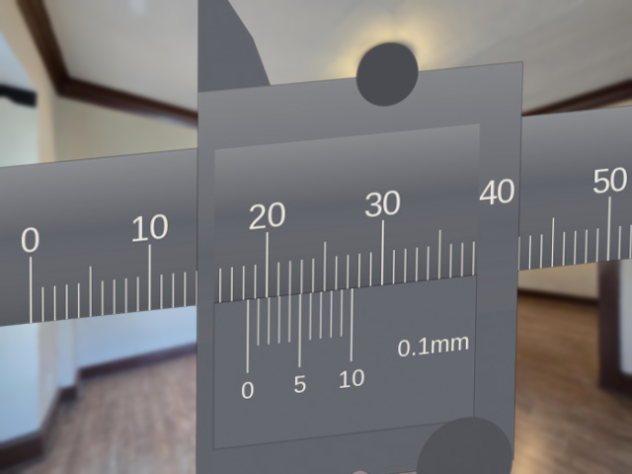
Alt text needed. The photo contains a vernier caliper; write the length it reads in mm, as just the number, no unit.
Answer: 18.4
